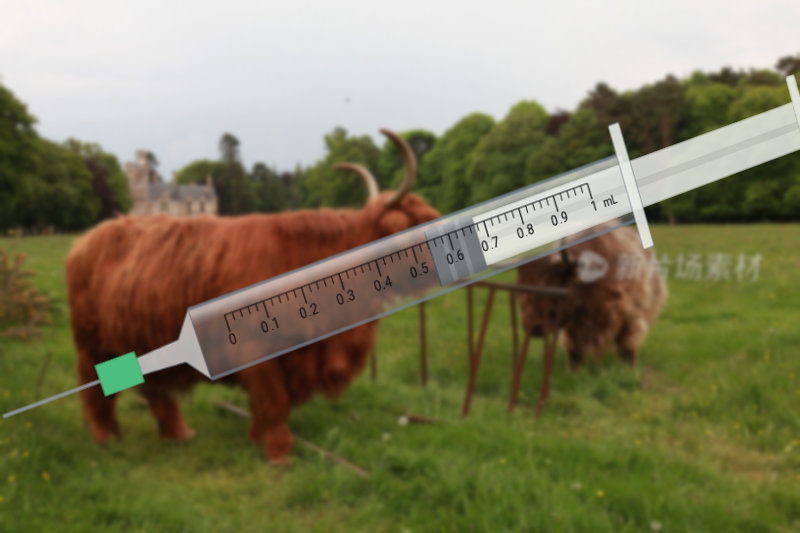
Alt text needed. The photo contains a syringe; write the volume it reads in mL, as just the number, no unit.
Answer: 0.54
